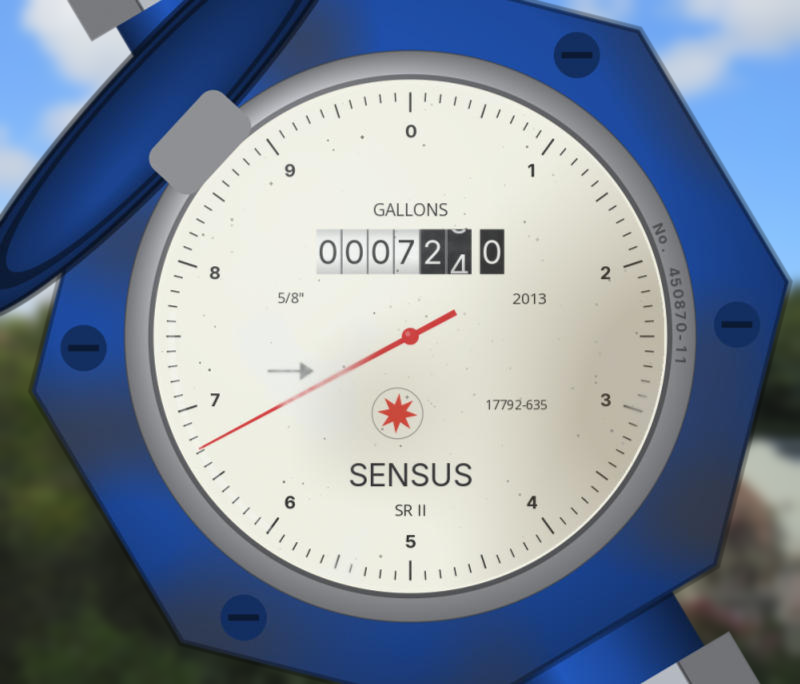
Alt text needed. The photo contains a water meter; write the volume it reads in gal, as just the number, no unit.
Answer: 7236.7
